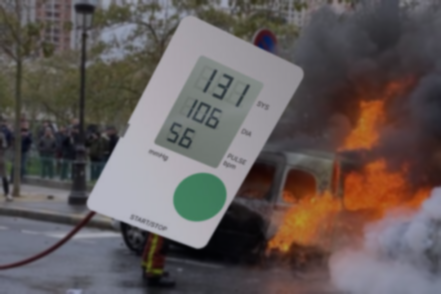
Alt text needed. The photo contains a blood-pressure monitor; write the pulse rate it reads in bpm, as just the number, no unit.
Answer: 56
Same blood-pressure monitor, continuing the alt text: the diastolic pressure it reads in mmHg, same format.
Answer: 106
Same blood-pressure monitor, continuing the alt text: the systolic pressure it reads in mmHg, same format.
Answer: 131
